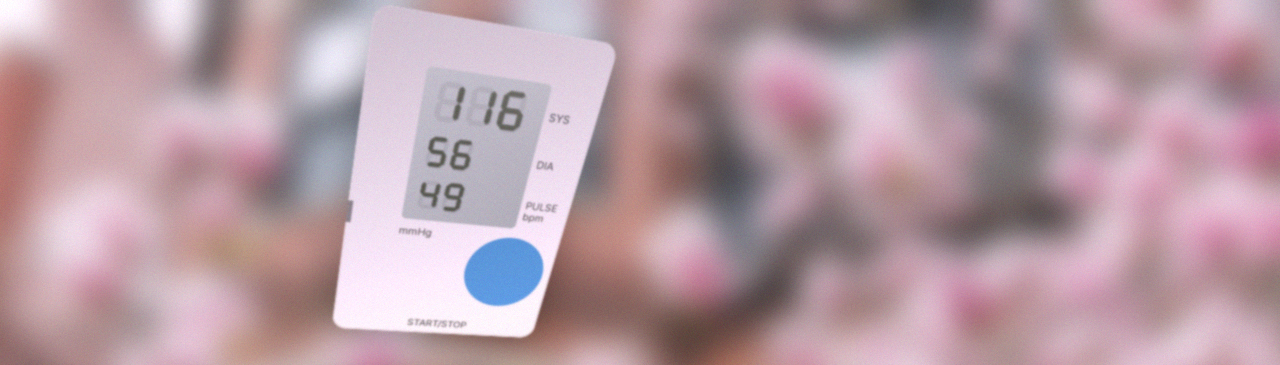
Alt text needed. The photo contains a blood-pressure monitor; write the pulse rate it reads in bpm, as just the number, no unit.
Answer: 49
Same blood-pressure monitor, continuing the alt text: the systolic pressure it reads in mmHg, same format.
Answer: 116
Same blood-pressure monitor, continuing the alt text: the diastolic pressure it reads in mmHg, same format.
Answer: 56
